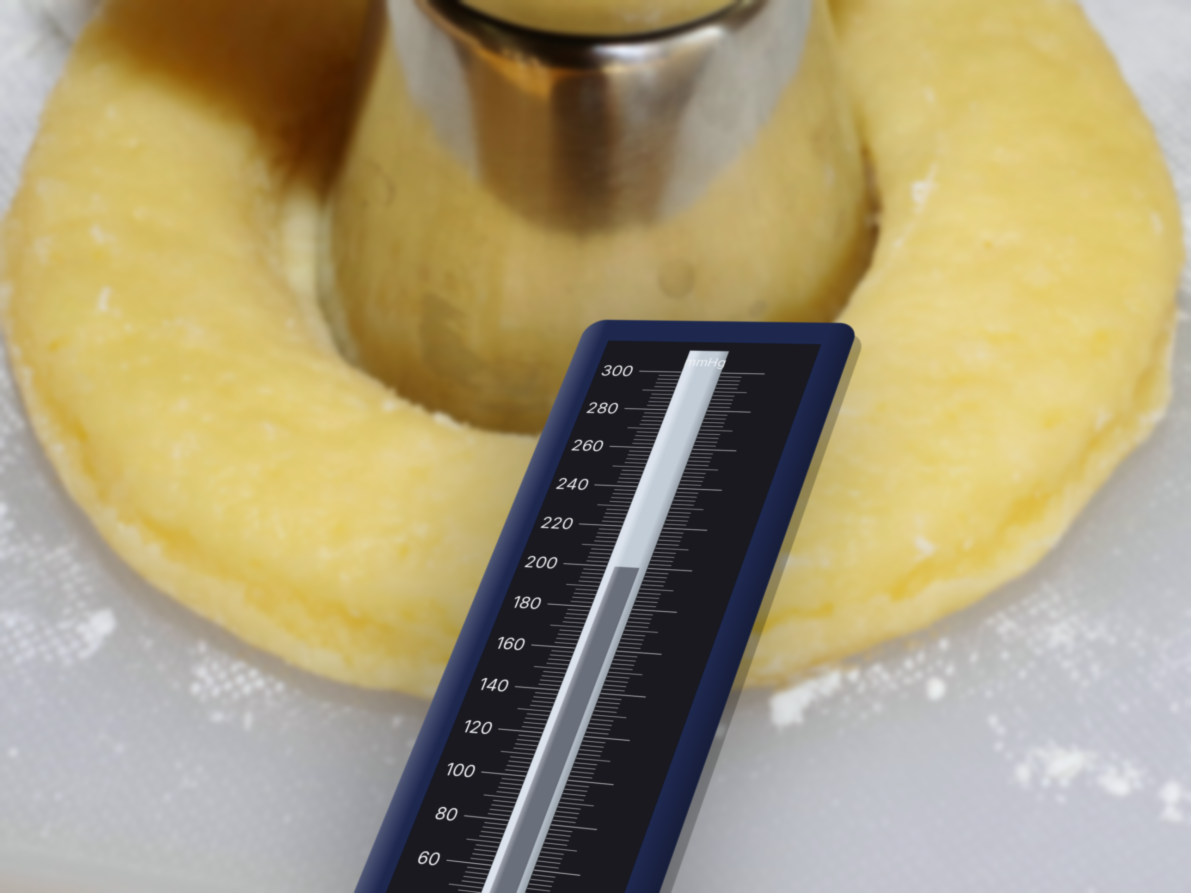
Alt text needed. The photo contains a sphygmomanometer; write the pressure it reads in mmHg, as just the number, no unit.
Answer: 200
